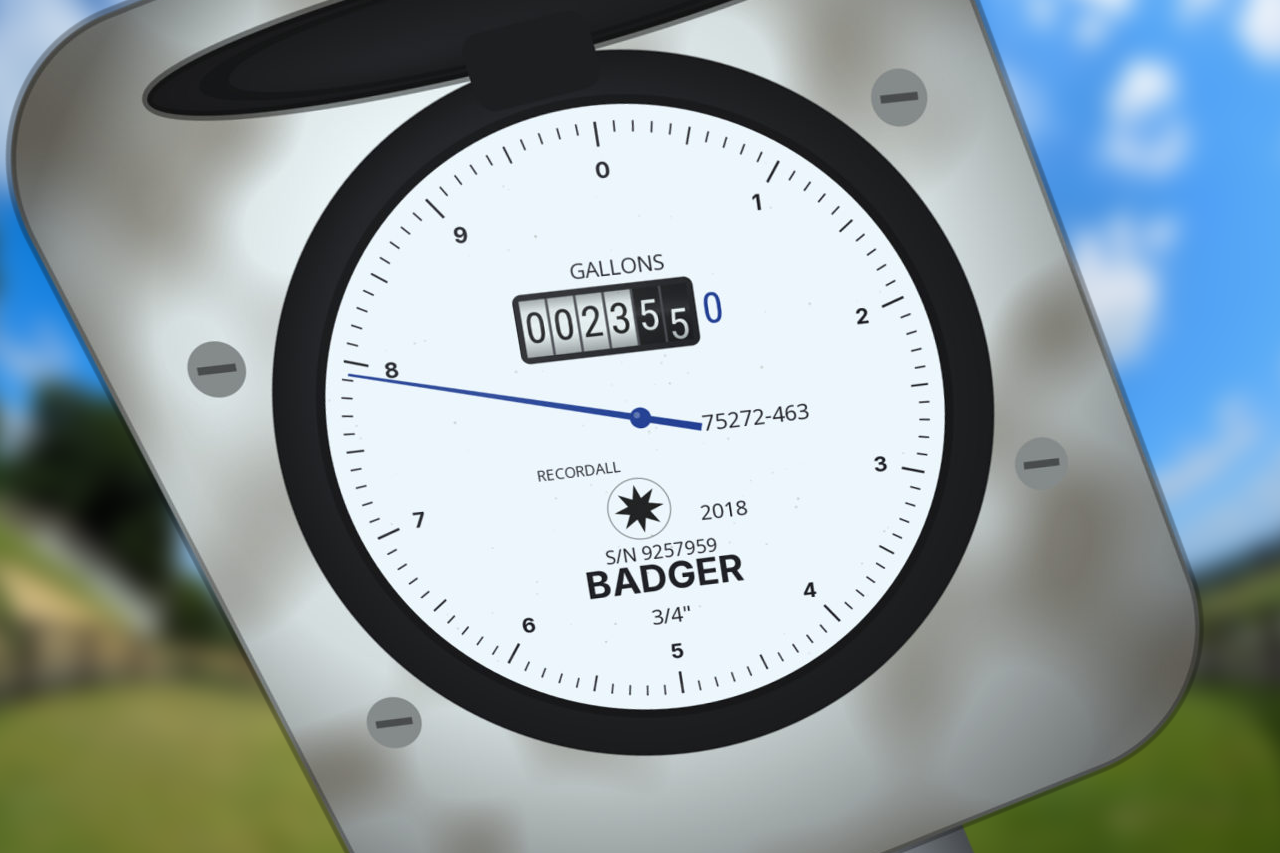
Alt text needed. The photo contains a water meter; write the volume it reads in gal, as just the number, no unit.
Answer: 23547.9
